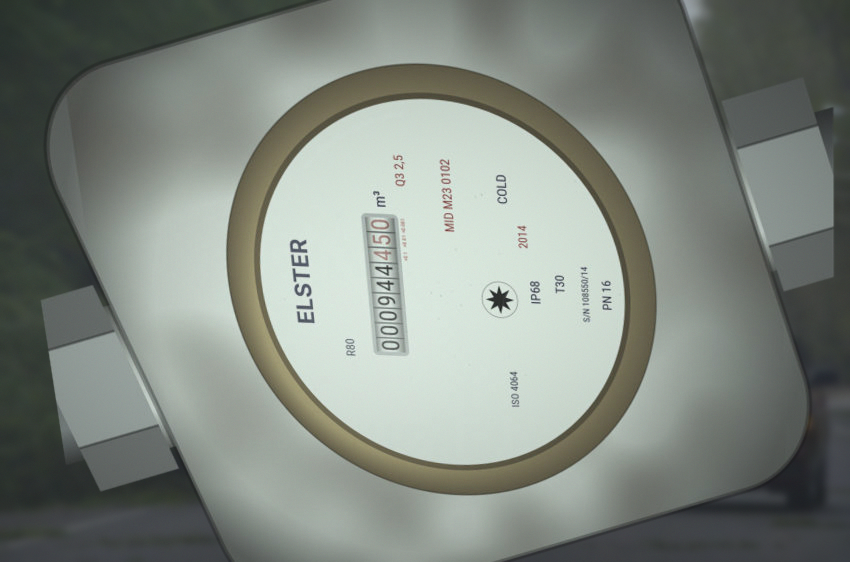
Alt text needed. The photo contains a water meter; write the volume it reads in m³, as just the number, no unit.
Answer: 944.450
